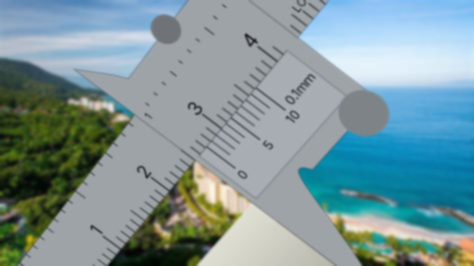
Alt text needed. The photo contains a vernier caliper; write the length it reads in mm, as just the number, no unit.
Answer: 27.2
